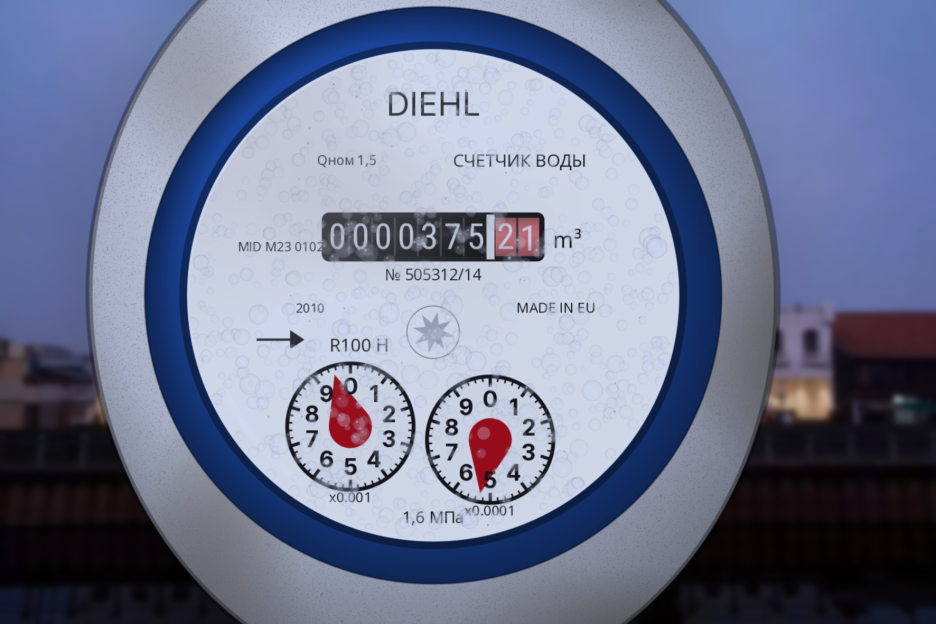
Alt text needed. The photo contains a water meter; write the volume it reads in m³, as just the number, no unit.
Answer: 375.2095
